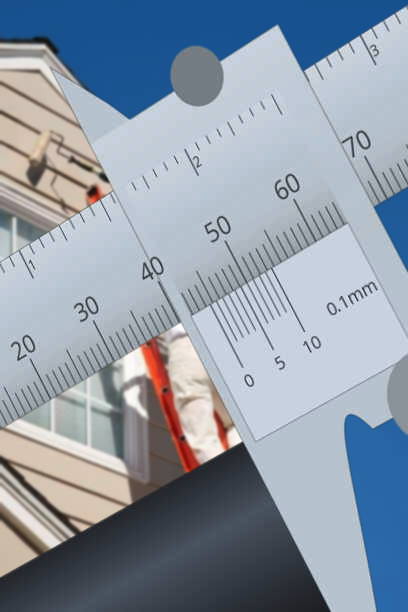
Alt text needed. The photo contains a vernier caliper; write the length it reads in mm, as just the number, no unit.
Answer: 44.6
